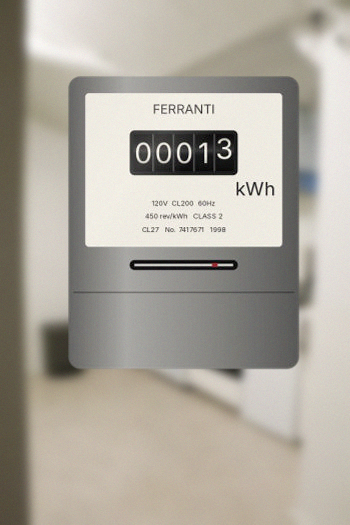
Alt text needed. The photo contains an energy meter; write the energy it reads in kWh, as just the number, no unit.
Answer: 13
